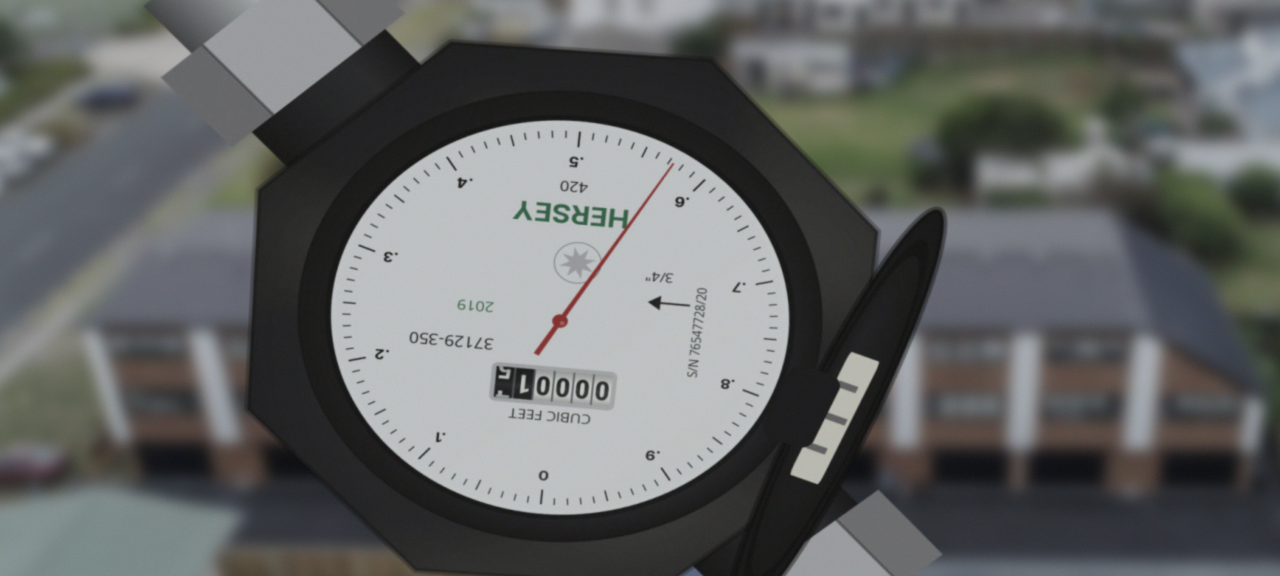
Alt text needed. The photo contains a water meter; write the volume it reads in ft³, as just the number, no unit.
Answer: 14.57
